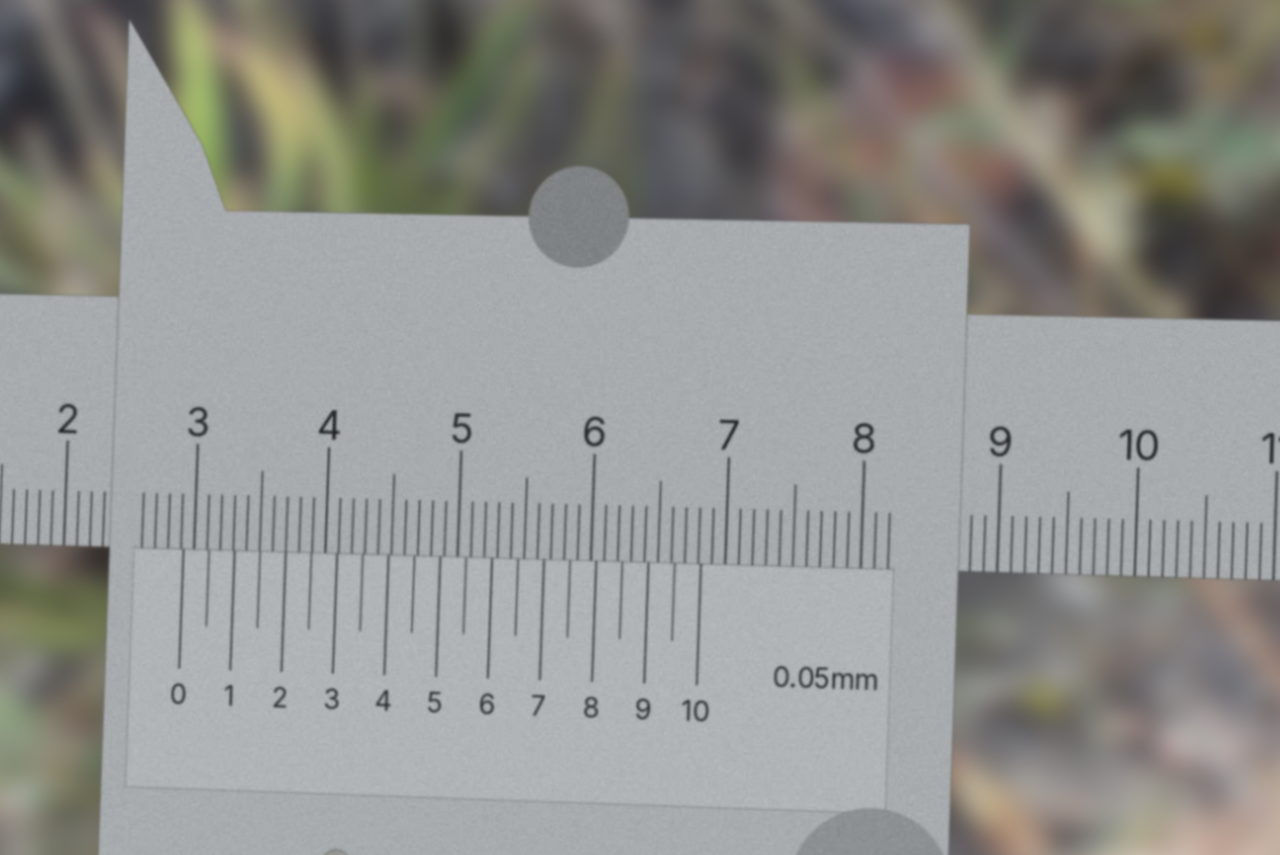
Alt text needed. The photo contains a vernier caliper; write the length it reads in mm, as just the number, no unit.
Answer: 29.2
